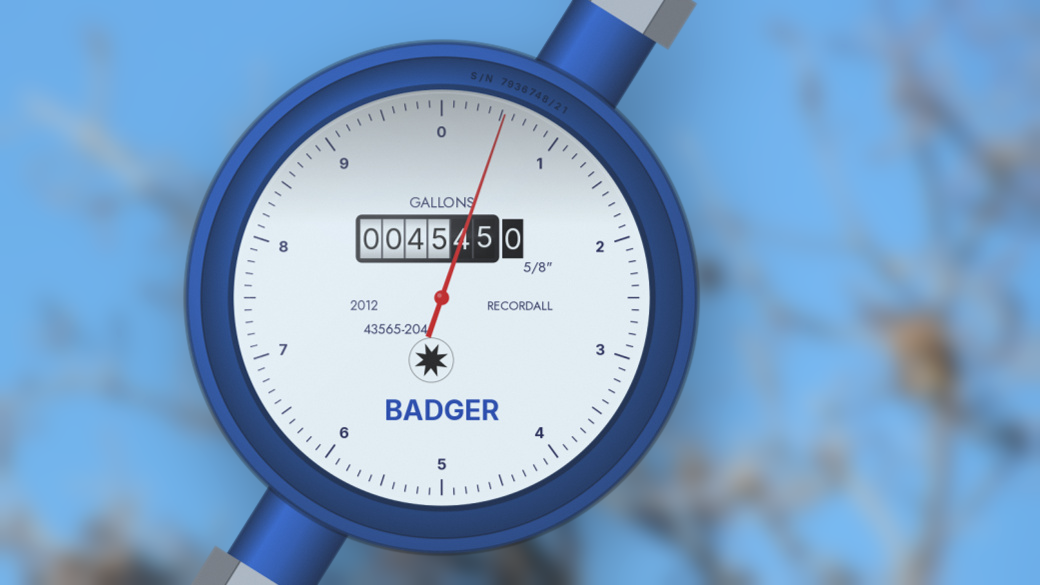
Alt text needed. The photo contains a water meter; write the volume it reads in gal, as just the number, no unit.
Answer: 45450.5
